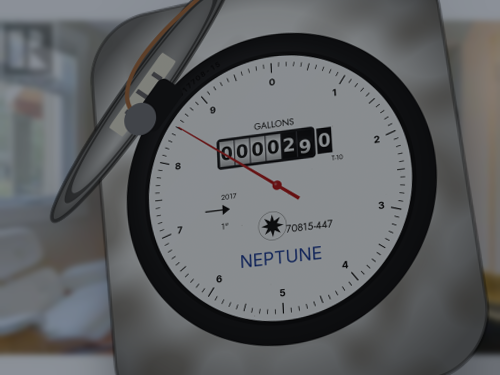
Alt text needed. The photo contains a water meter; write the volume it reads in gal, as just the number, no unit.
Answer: 288.5
